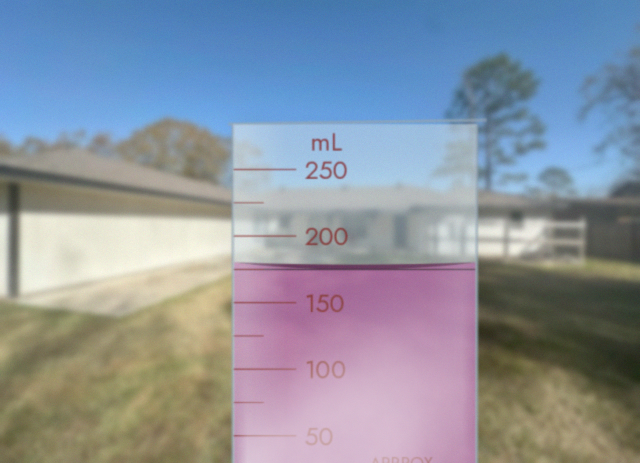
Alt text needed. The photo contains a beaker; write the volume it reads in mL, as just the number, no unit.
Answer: 175
